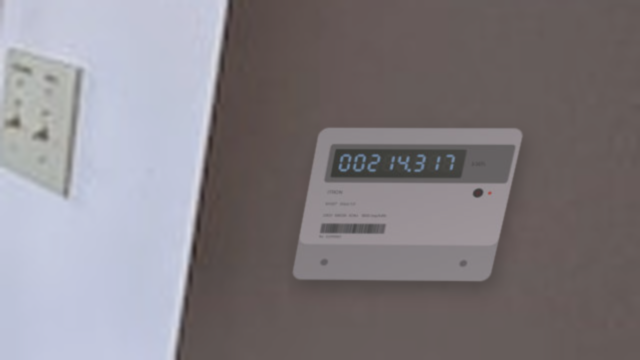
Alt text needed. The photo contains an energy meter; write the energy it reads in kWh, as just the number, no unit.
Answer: 214.317
